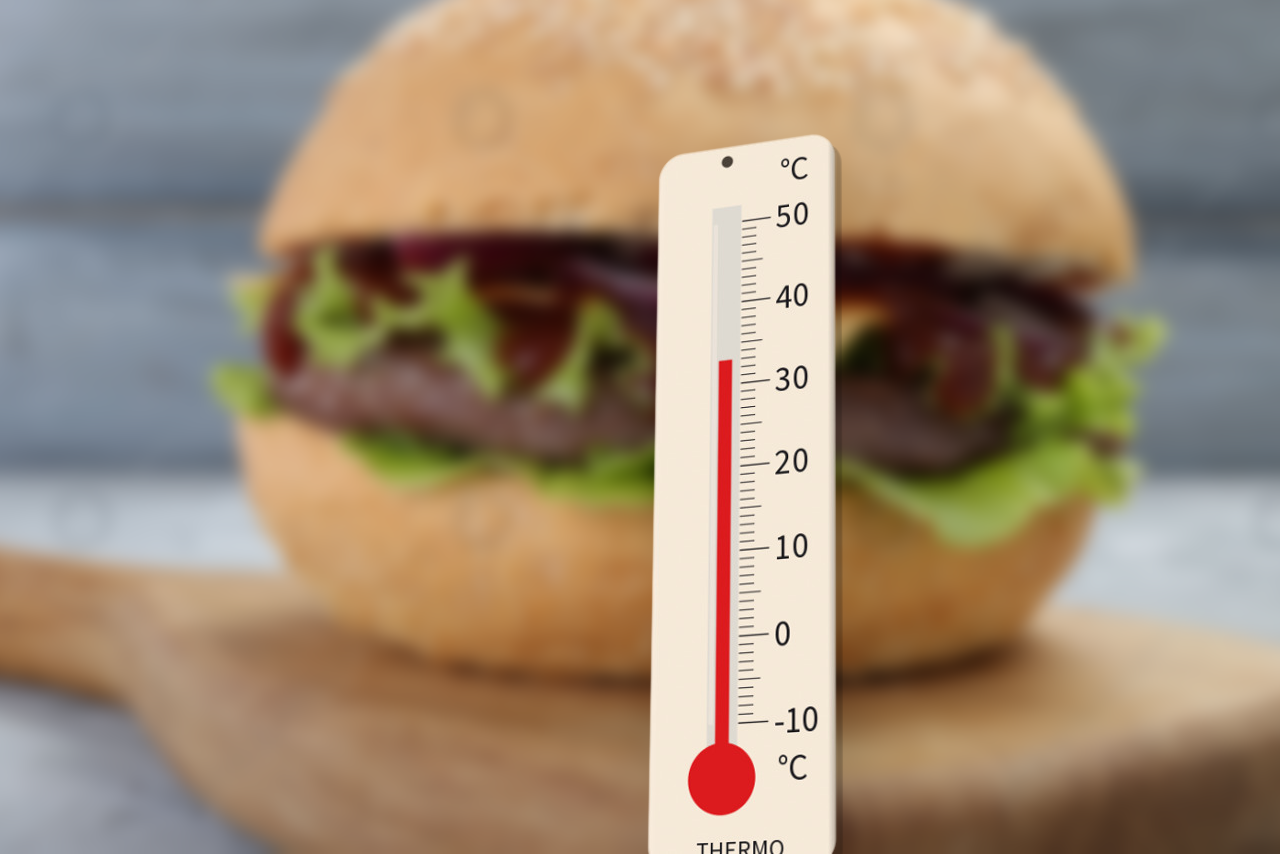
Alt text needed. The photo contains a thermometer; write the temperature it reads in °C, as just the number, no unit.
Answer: 33
